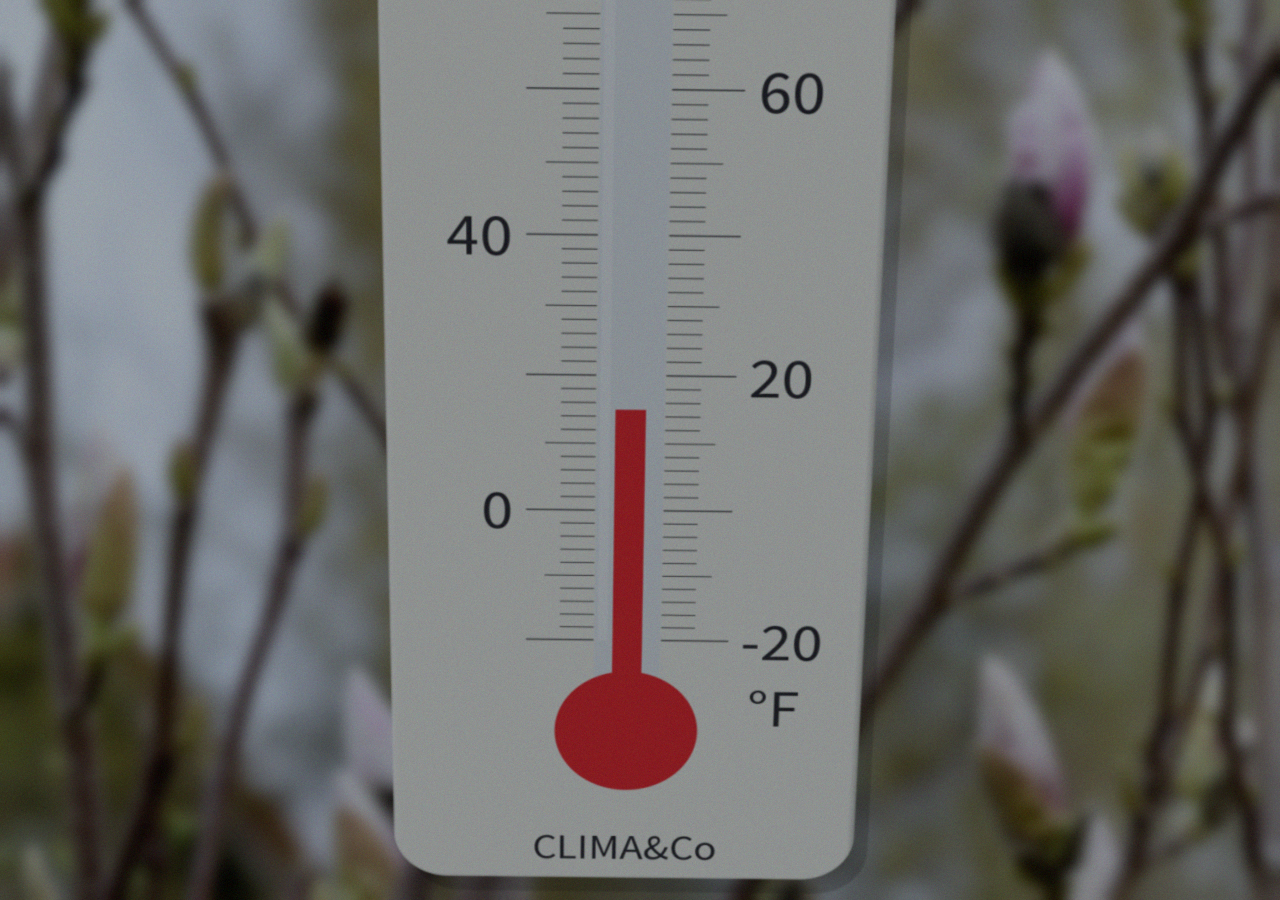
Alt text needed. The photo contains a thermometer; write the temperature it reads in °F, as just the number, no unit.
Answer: 15
